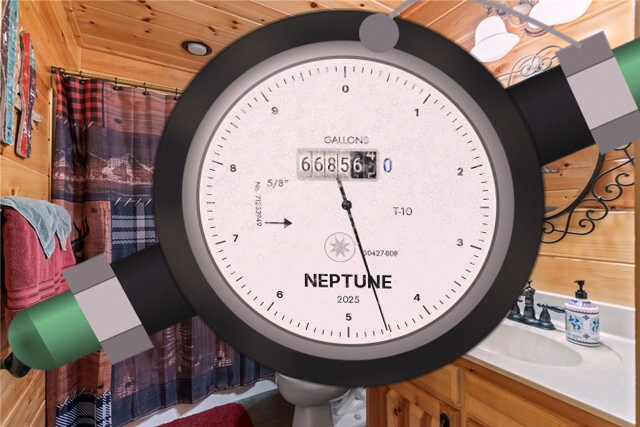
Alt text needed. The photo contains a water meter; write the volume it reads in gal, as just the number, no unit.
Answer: 6685644.5
